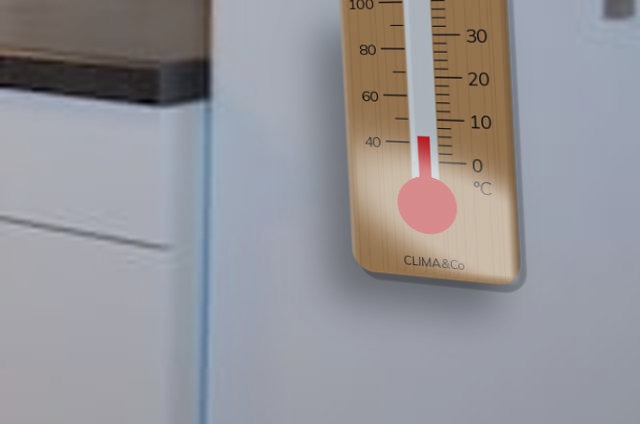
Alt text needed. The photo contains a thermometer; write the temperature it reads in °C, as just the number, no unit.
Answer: 6
